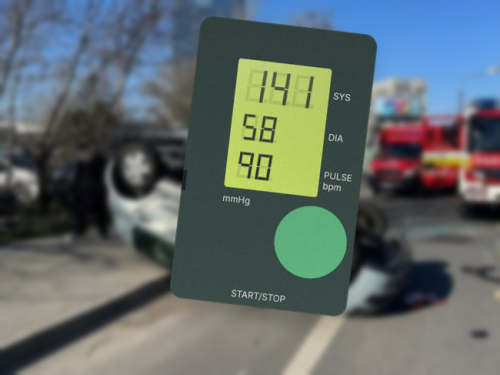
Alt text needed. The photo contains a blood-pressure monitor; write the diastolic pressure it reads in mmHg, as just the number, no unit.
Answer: 58
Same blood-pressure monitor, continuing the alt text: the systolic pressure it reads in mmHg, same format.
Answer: 141
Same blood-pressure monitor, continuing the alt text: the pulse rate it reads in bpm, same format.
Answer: 90
